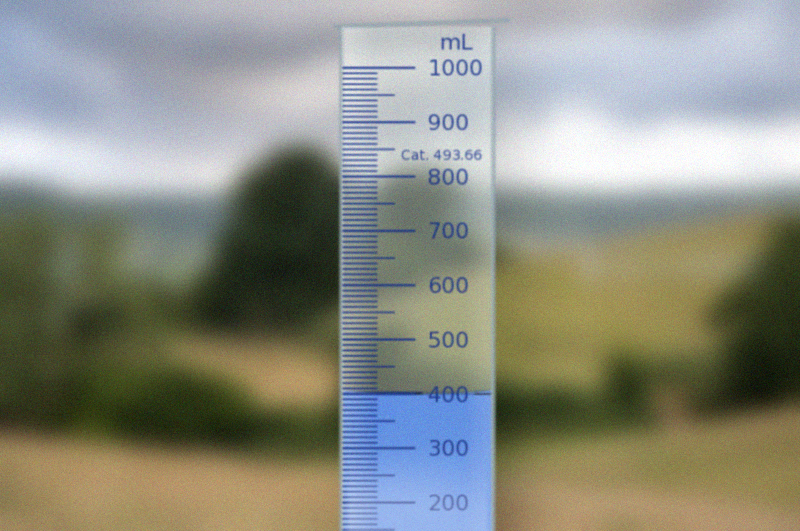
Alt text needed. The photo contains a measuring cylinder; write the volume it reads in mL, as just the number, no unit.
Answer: 400
